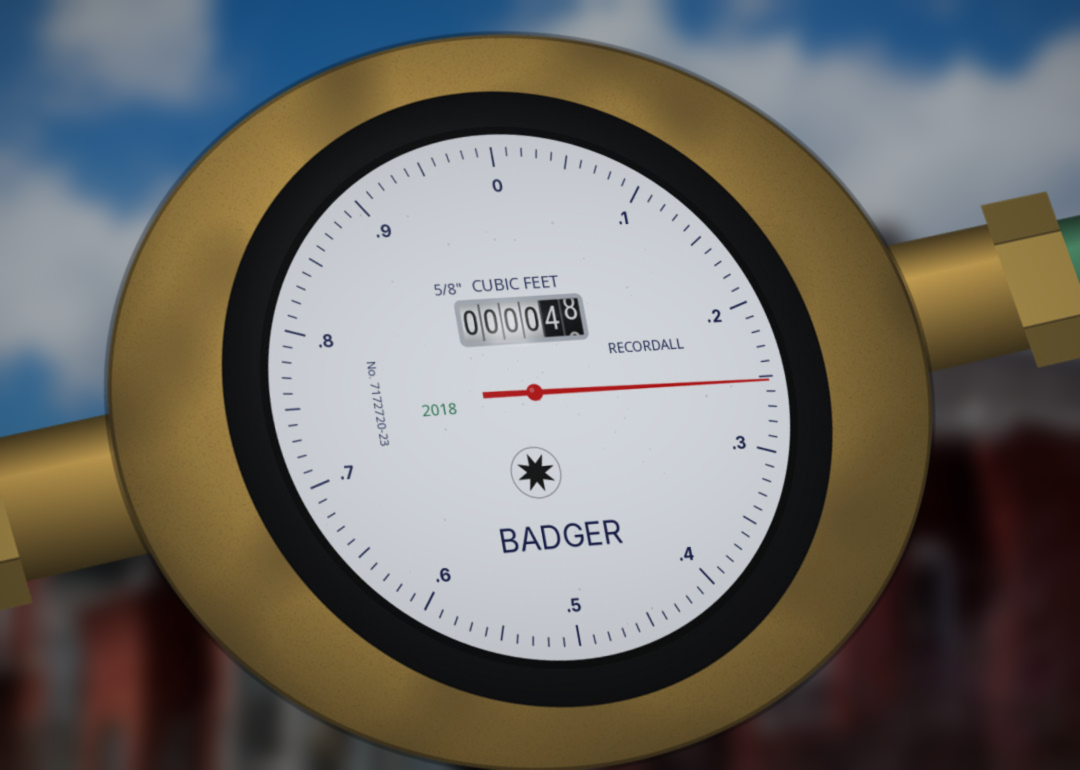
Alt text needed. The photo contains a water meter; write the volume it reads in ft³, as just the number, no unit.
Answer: 48.25
